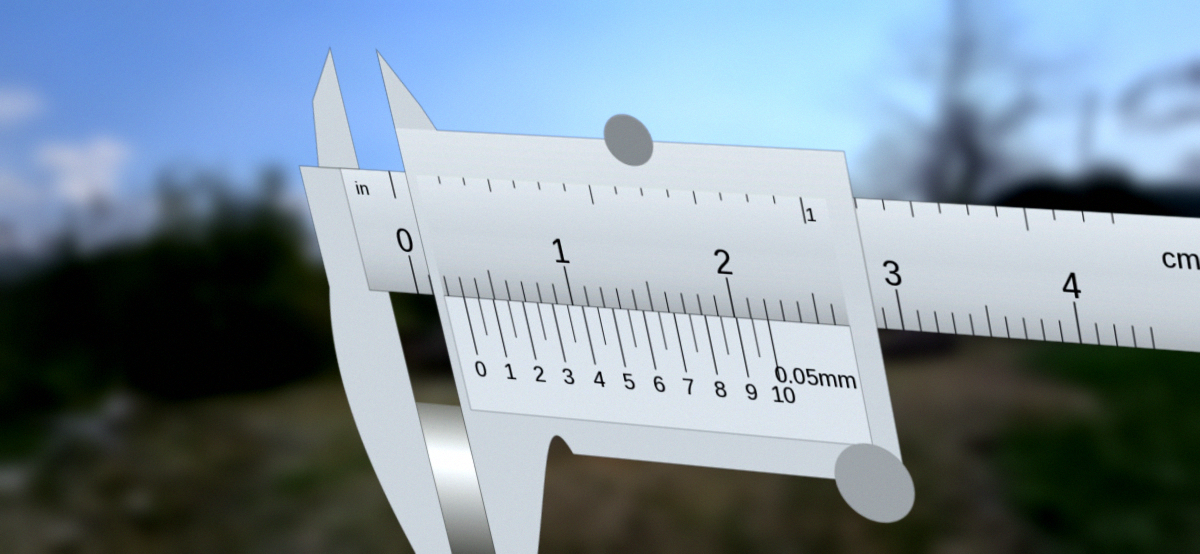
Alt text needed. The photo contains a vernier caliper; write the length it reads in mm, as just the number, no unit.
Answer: 3.0
